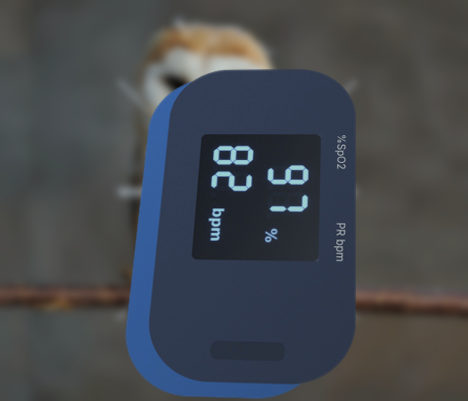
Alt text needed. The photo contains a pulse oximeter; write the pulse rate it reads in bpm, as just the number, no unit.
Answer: 82
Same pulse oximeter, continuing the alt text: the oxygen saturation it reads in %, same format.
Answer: 97
